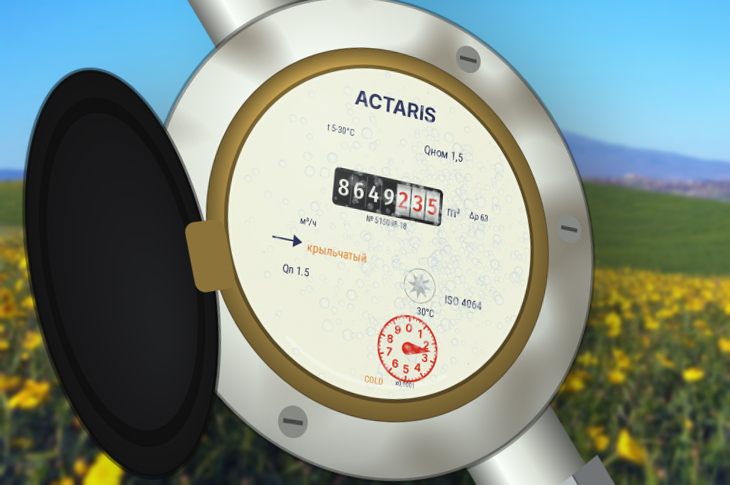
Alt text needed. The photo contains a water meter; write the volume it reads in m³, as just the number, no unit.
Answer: 8649.2352
